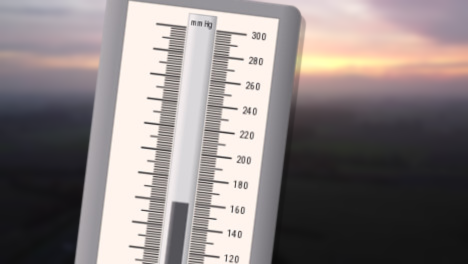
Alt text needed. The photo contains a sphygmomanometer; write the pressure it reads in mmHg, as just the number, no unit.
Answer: 160
